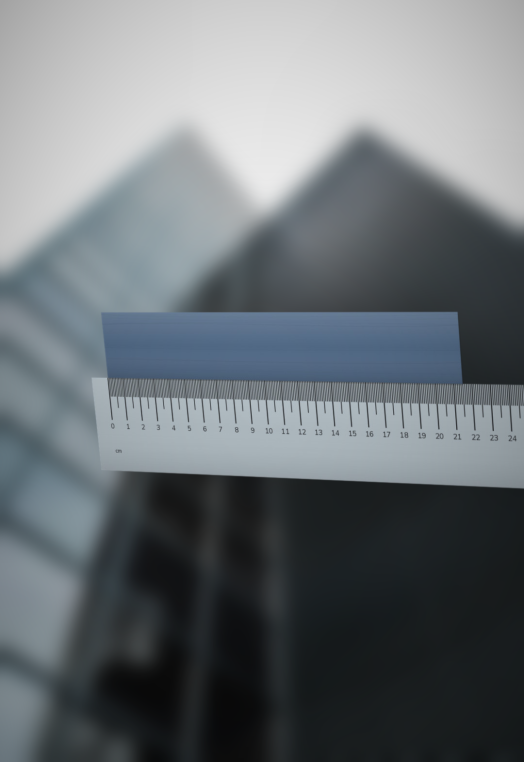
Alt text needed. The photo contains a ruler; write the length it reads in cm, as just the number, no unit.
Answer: 21.5
